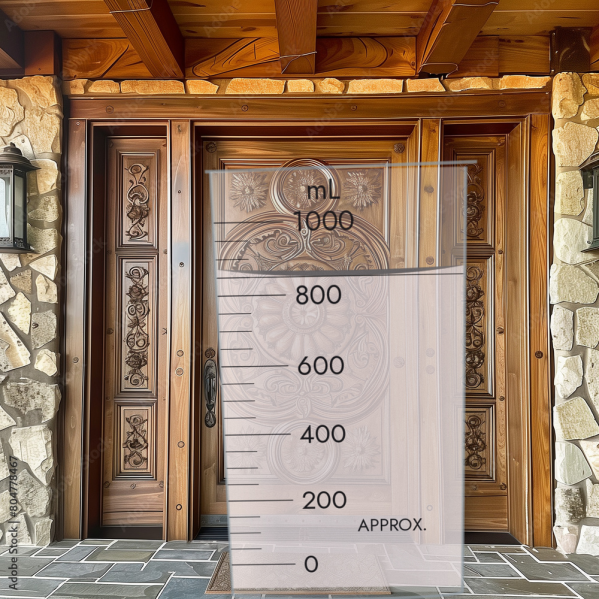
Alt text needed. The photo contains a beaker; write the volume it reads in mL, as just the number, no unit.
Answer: 850
